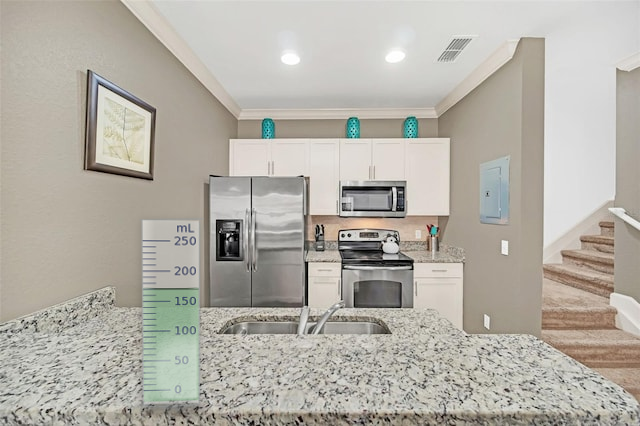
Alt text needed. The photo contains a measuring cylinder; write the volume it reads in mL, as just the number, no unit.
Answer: 170
